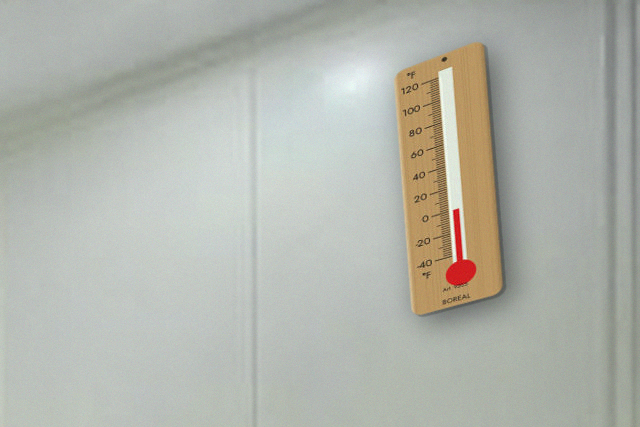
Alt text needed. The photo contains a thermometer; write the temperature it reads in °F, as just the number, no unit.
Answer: 0
